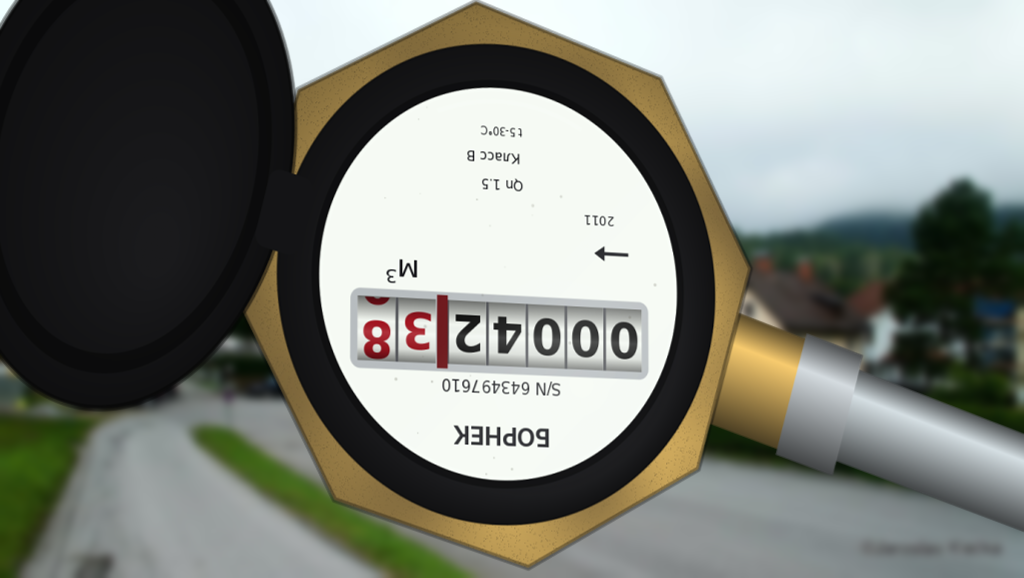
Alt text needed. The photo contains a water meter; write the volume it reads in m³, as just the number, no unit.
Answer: 42.38
